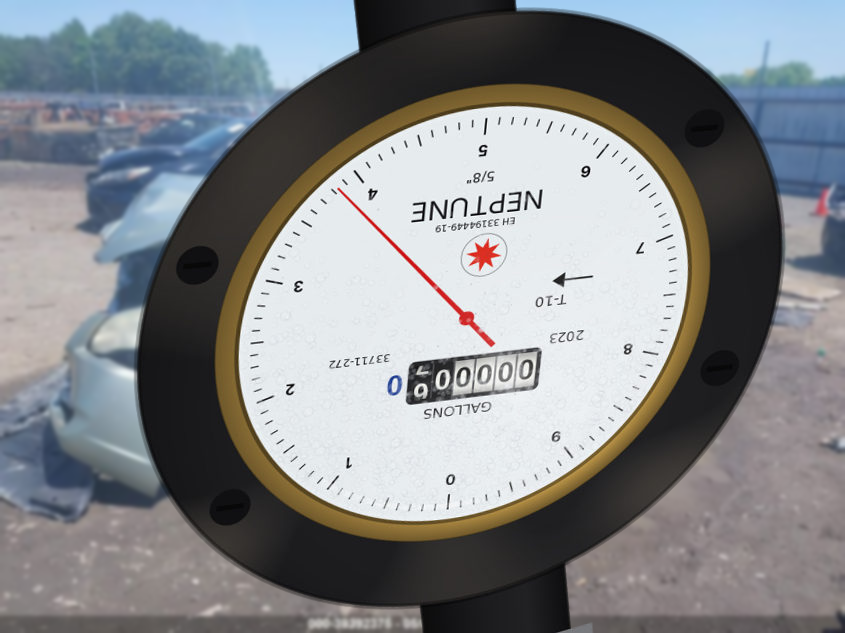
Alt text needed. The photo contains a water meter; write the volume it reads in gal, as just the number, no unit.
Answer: 63.8
